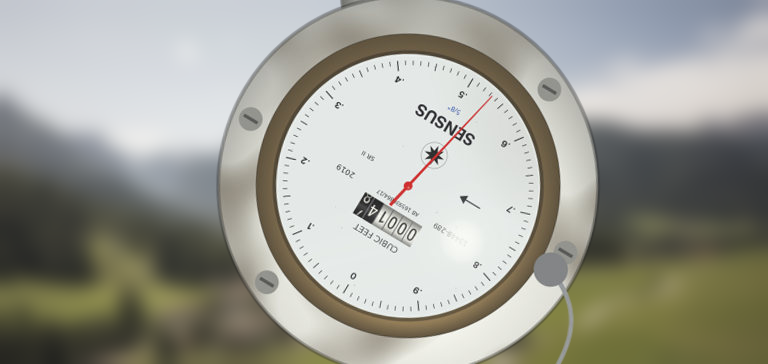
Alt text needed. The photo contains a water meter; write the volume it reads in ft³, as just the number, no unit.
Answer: 147.53
